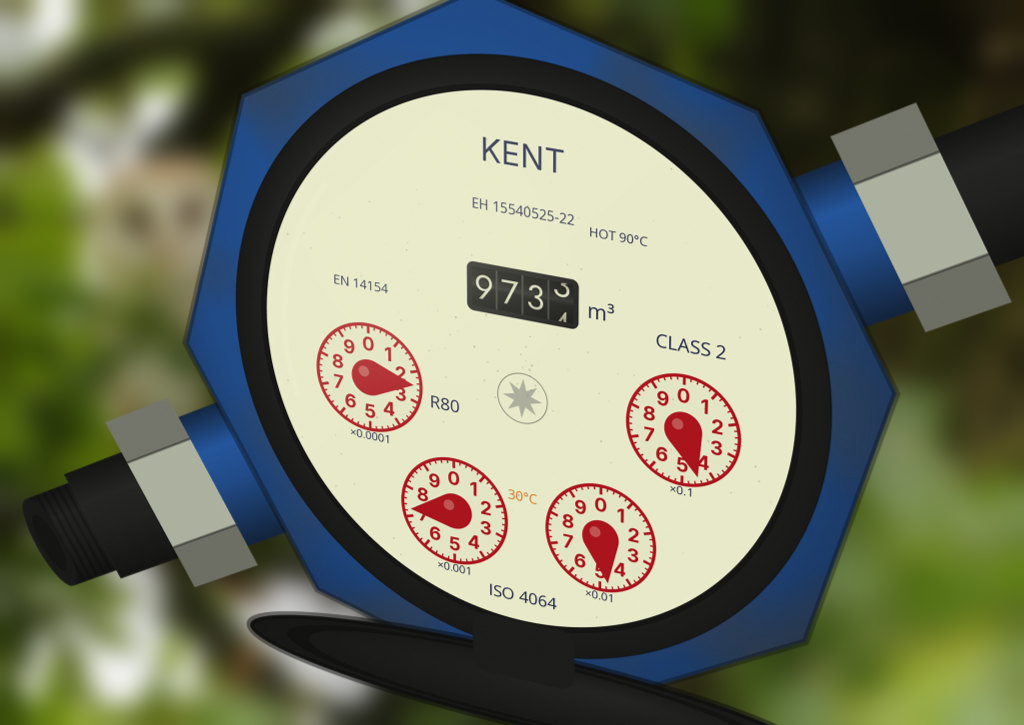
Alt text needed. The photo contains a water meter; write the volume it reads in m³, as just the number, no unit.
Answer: 9733.4472
